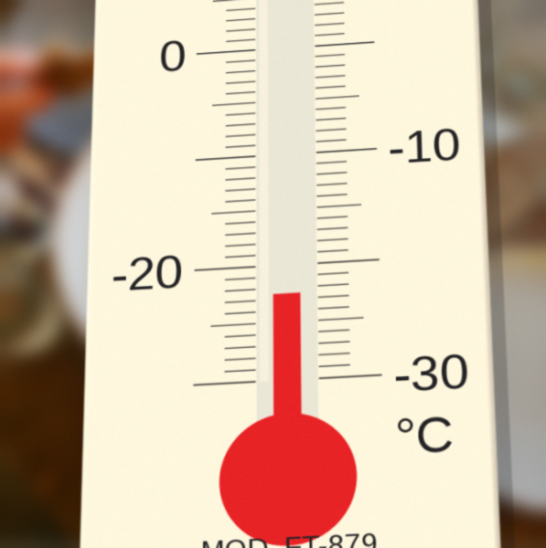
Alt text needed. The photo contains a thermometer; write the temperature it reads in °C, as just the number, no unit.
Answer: -22.5
